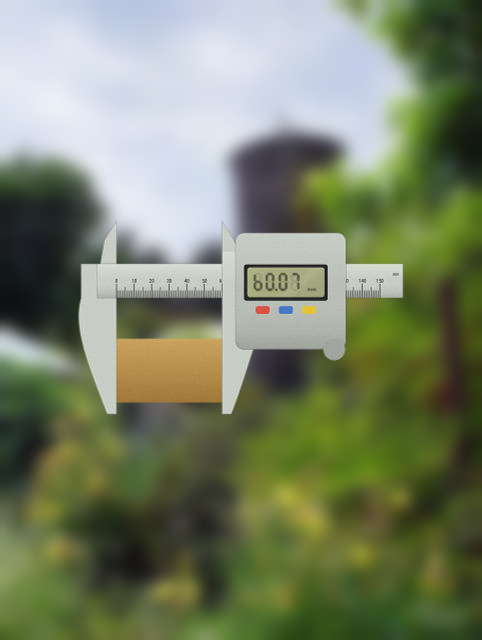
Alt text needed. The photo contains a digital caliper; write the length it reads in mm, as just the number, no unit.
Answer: 60.07
